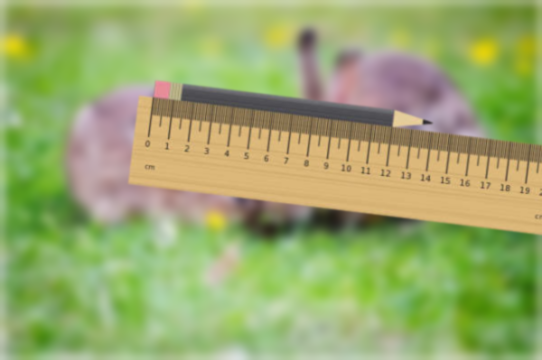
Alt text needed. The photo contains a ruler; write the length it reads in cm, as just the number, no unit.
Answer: 14
